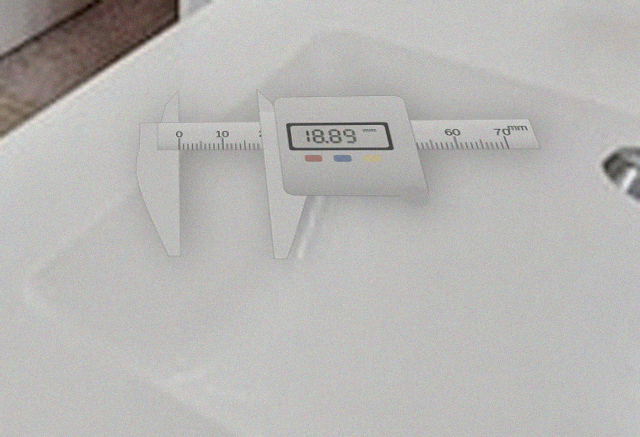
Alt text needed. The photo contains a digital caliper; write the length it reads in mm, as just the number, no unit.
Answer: 18.89
